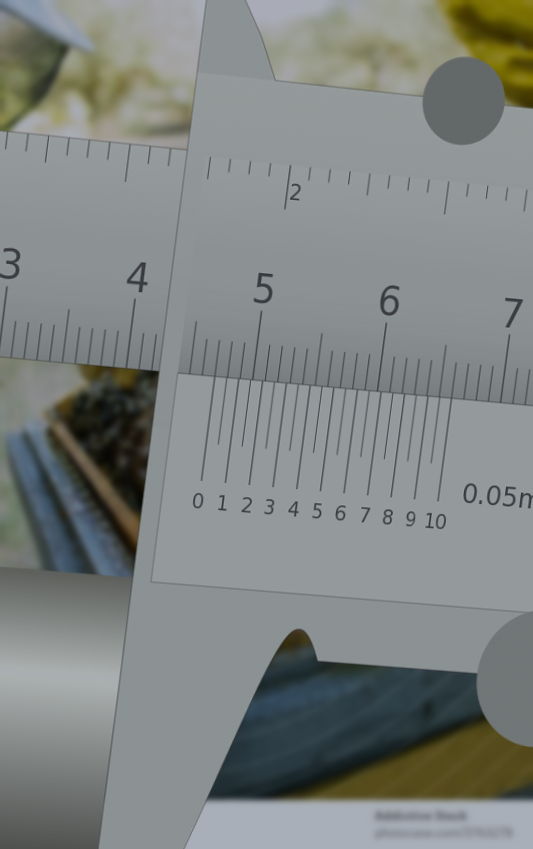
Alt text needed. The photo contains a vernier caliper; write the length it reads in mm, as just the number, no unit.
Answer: 47.0
